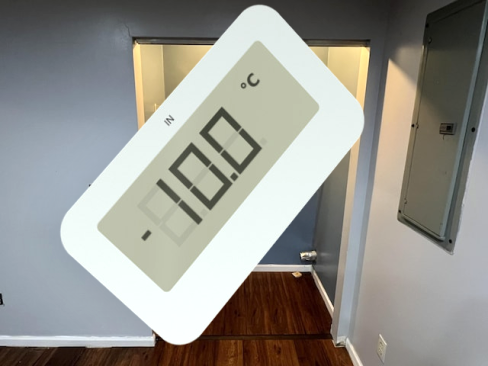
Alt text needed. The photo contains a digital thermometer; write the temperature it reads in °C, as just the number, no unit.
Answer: -10.0
